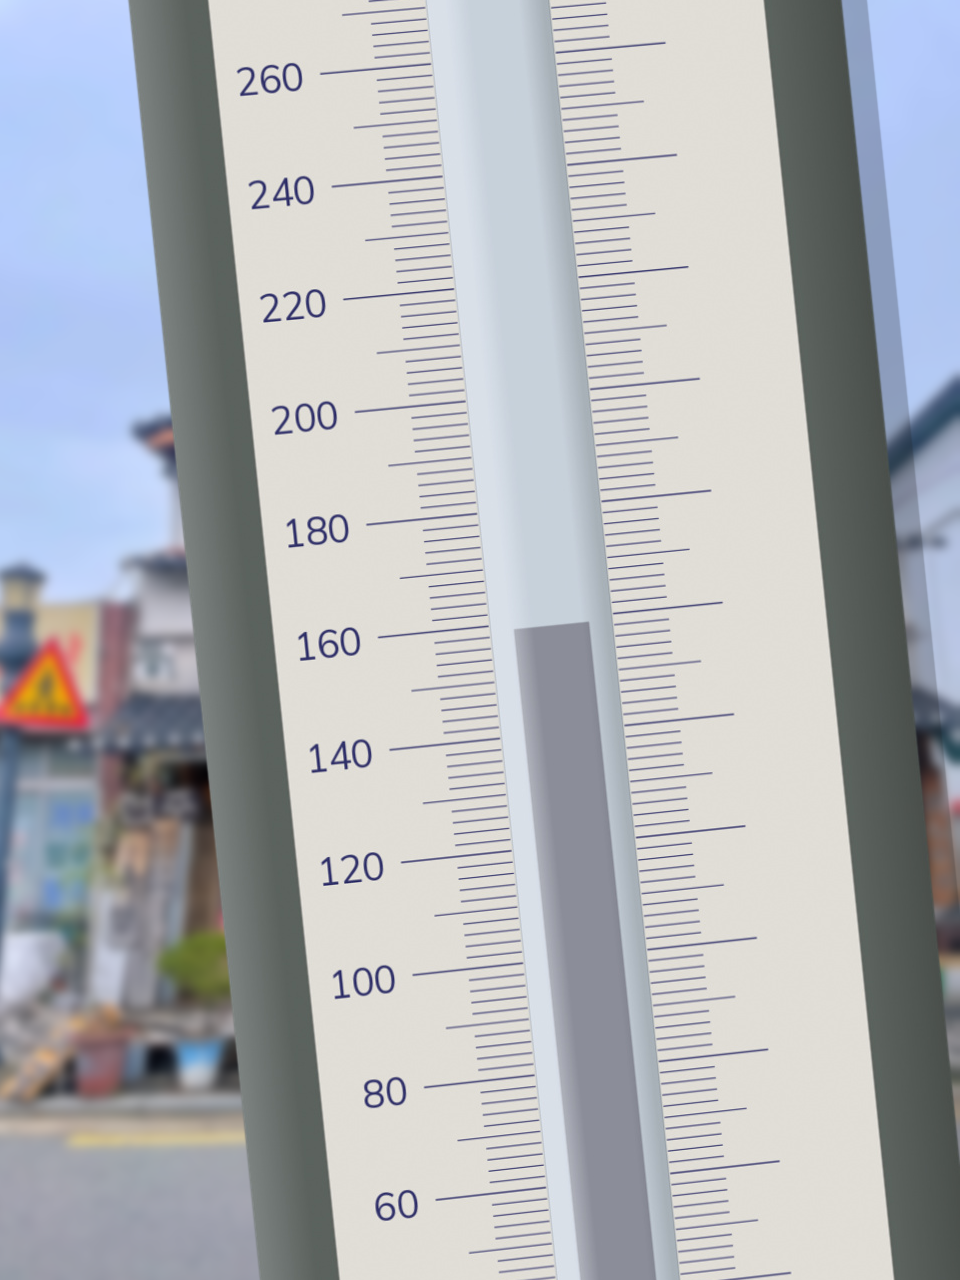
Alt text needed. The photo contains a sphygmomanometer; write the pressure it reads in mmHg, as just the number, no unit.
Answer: 159
